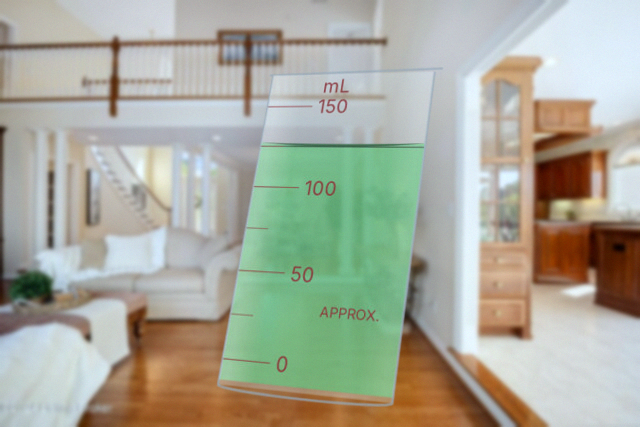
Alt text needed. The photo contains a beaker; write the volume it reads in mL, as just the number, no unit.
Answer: 125
